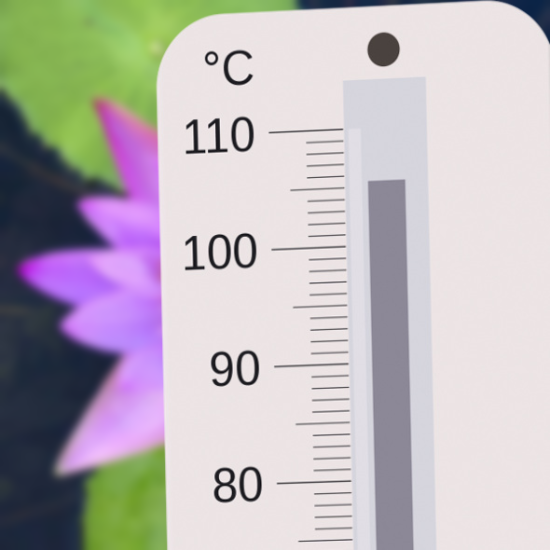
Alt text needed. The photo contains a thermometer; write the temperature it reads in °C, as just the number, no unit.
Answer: 105.5
